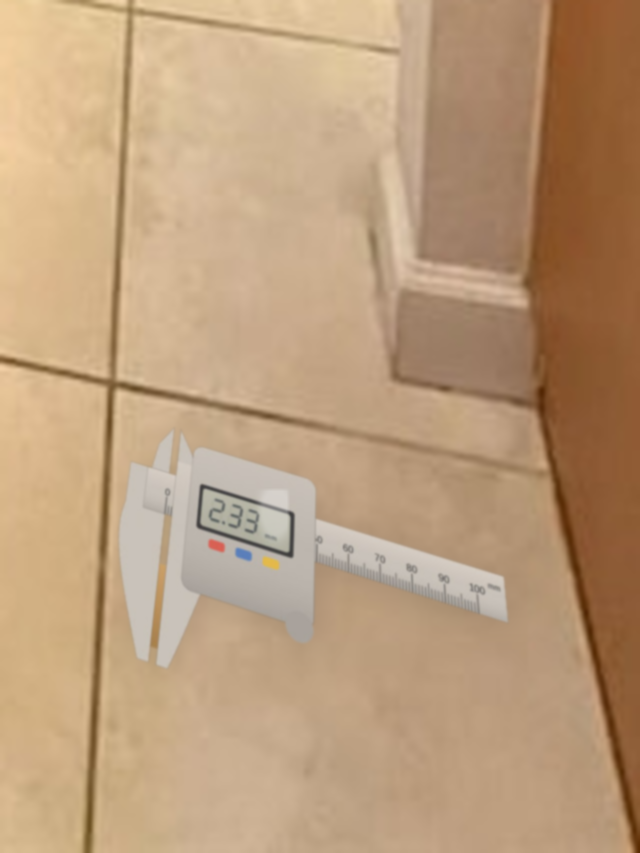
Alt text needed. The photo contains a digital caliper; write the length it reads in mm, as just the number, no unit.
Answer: 2.33
